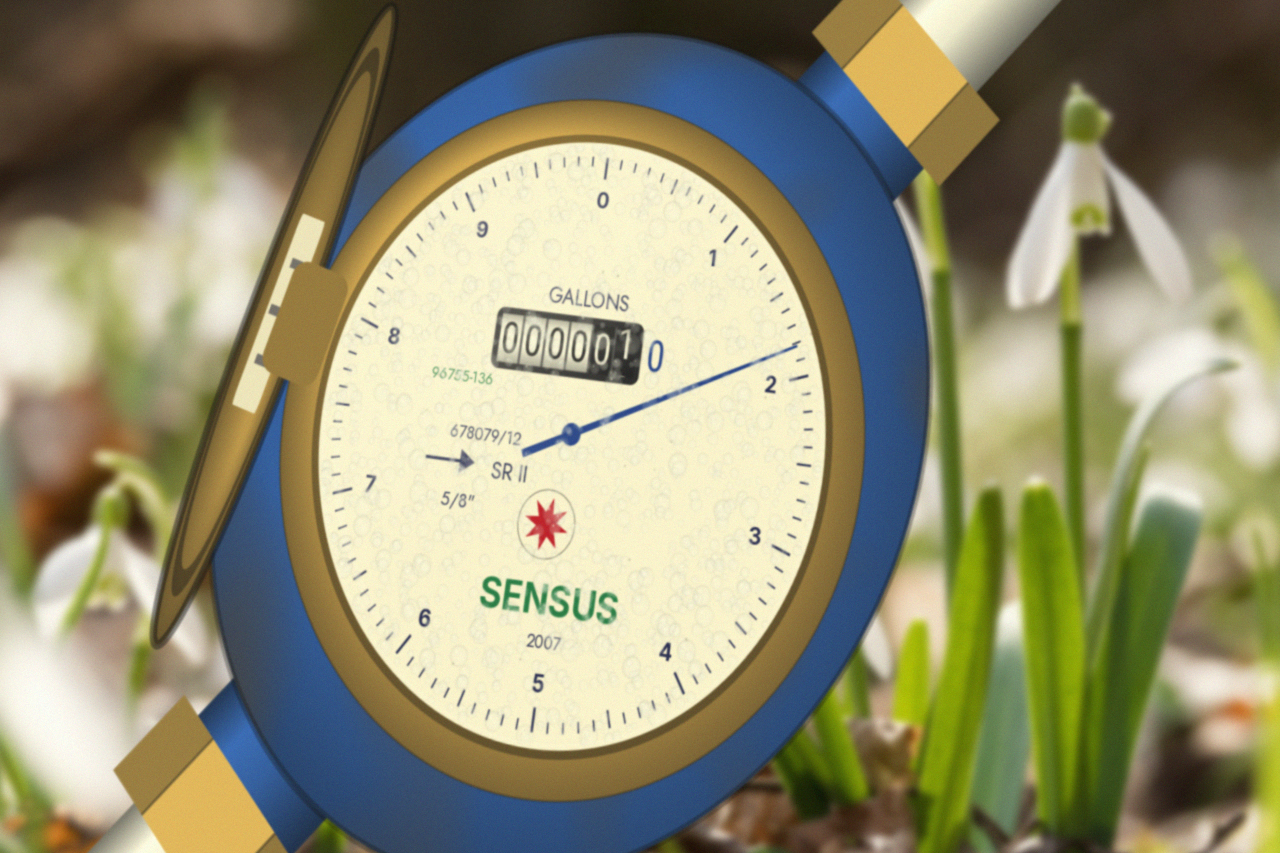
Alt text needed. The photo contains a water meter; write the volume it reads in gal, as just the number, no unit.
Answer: 11.8
